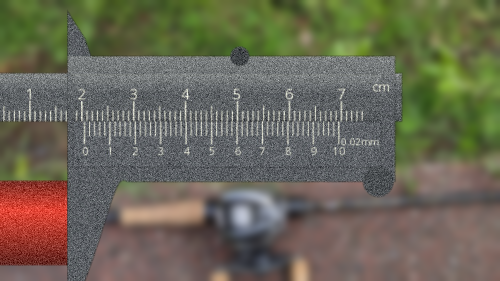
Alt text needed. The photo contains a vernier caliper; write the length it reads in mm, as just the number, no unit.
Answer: 20.5
